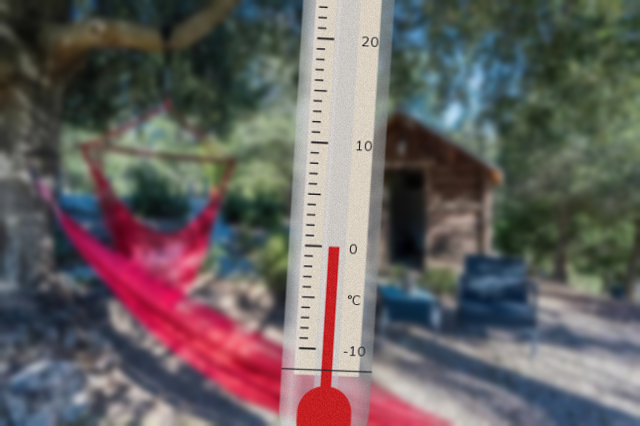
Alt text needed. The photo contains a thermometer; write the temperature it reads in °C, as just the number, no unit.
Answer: 0
